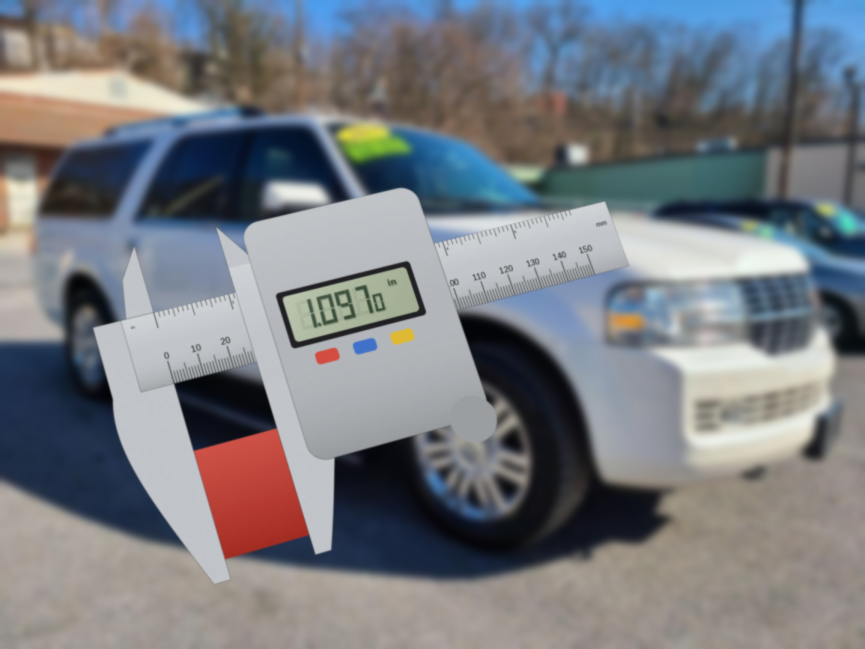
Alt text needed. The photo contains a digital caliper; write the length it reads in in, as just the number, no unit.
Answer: 1.0970
